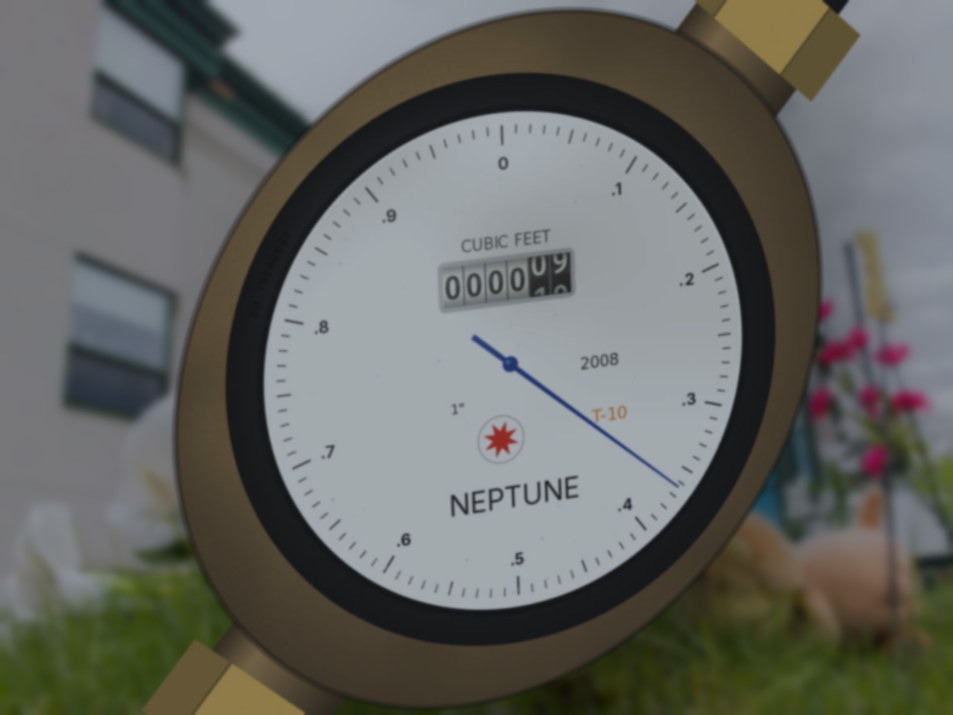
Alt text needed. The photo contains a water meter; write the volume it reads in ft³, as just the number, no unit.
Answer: 9.36
